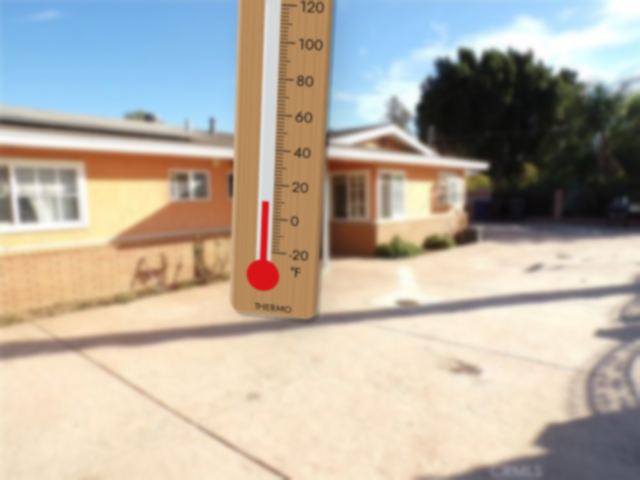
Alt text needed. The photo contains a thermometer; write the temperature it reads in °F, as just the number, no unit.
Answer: 10
